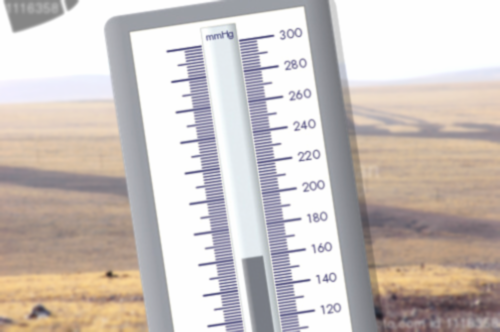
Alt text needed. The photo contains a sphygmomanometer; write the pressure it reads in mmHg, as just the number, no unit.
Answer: 160
